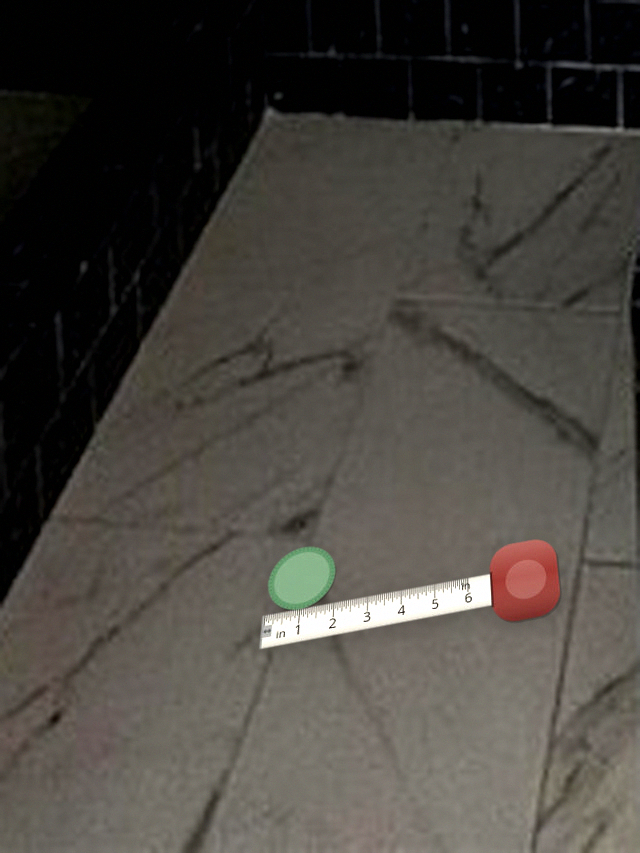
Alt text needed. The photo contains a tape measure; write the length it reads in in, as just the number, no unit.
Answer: 2
